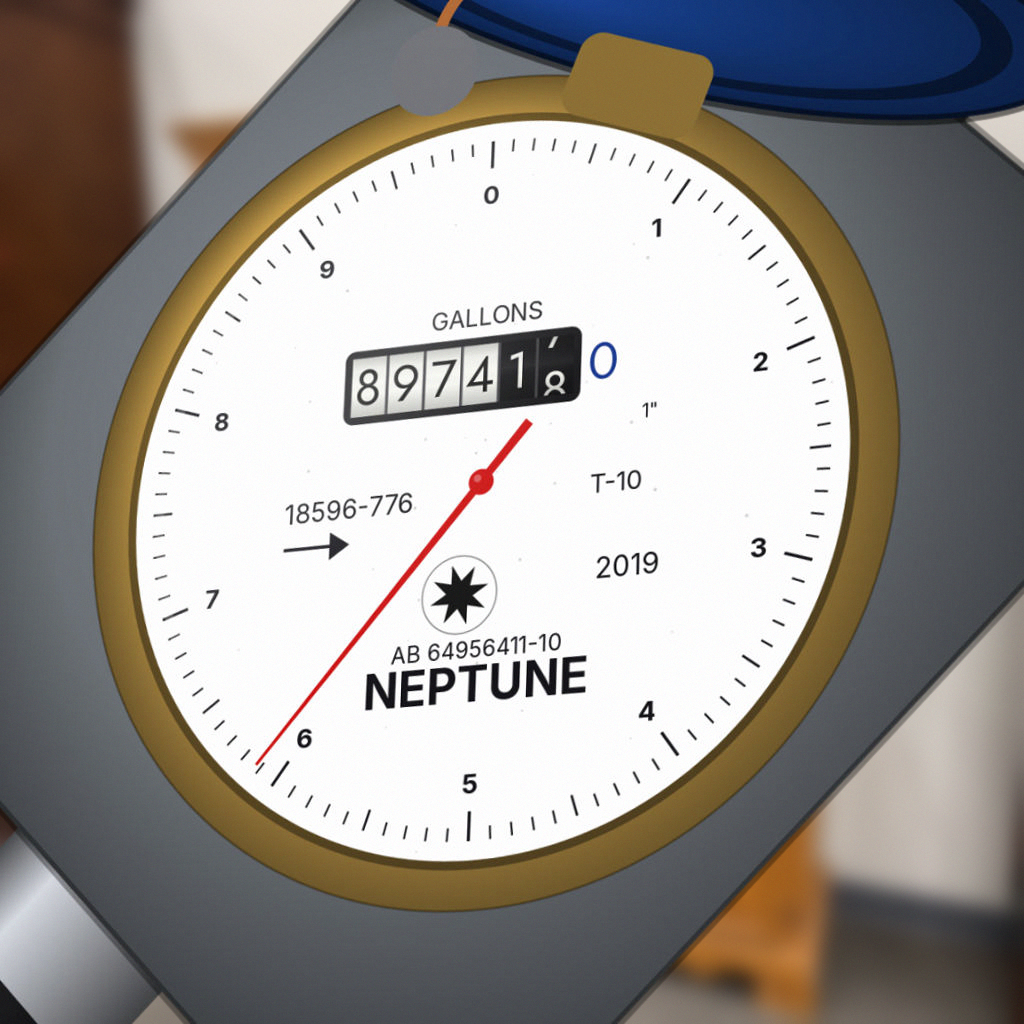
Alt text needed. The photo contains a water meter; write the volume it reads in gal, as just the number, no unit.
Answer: 8974176.1
